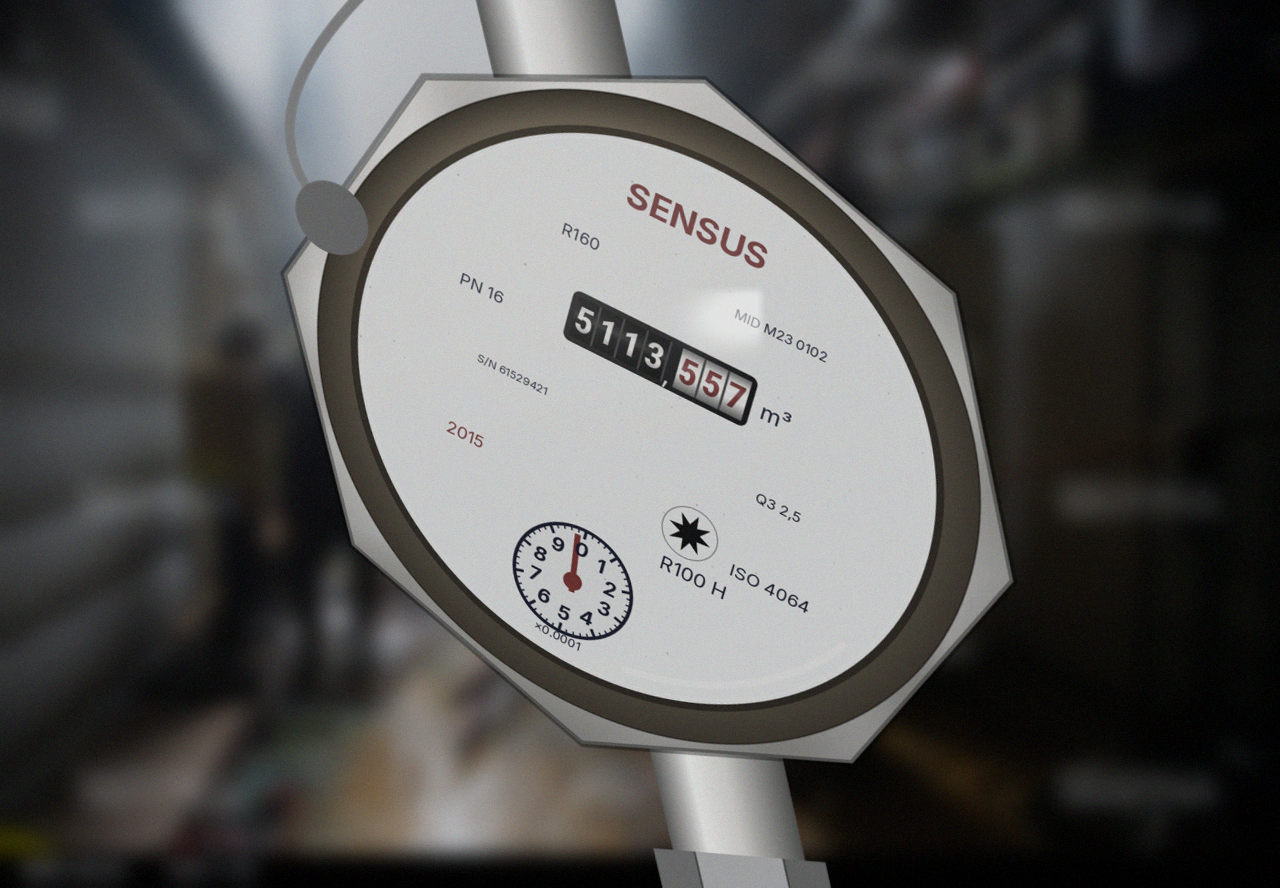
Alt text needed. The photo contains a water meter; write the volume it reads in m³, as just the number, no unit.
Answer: 5113.5569
